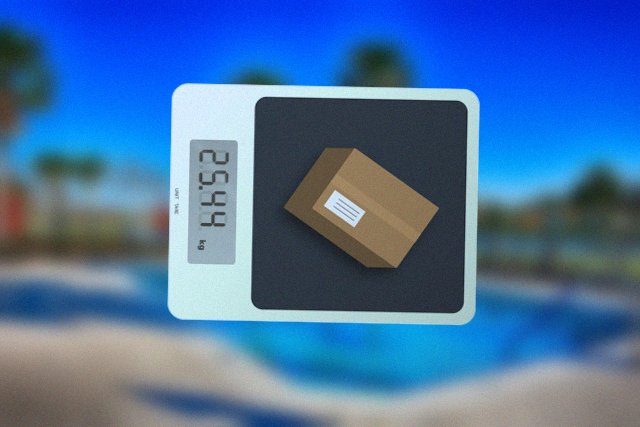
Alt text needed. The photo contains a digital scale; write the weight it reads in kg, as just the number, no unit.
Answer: 25.44
